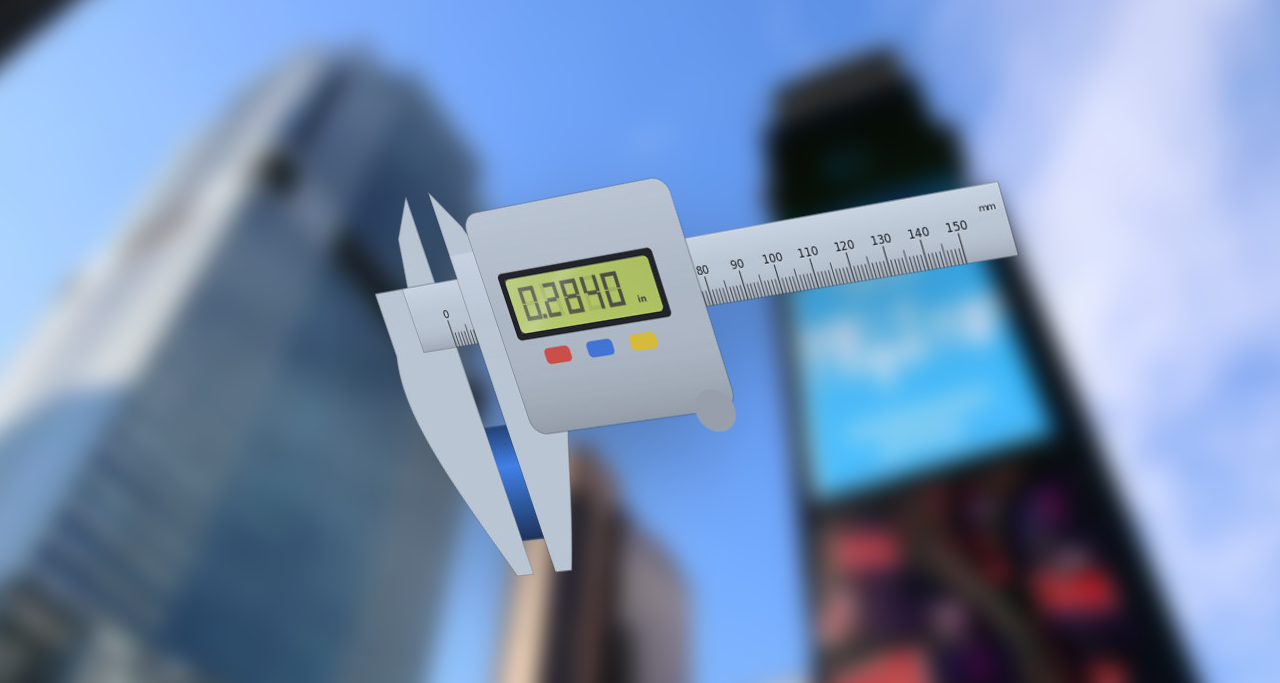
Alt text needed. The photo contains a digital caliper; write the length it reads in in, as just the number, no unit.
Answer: 0.2840
